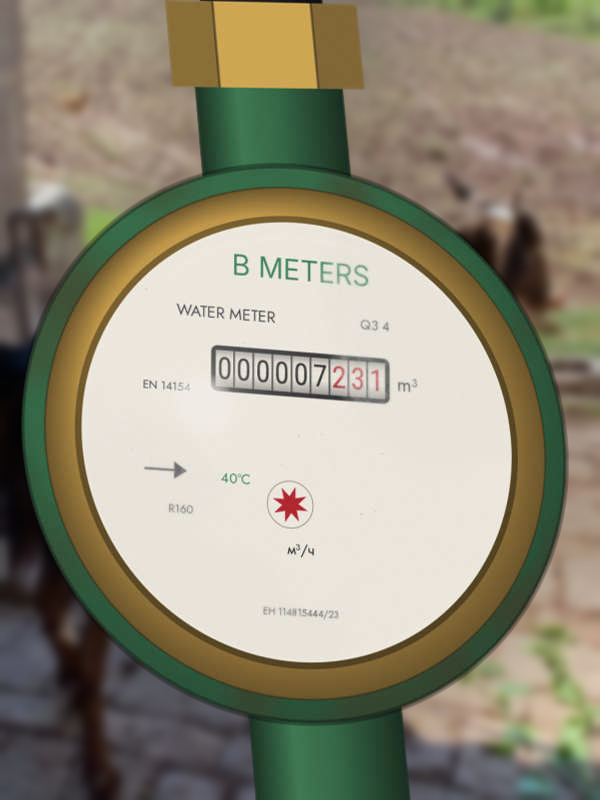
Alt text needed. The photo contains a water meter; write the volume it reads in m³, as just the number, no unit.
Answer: 7.231
